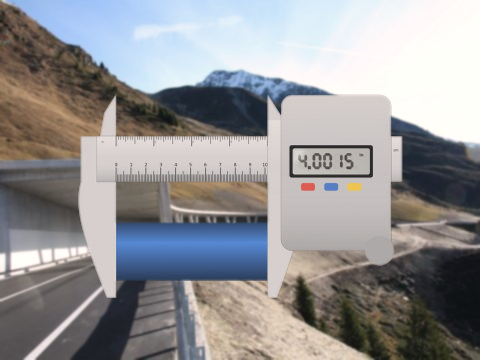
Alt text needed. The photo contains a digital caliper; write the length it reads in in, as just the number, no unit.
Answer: 4.0015
